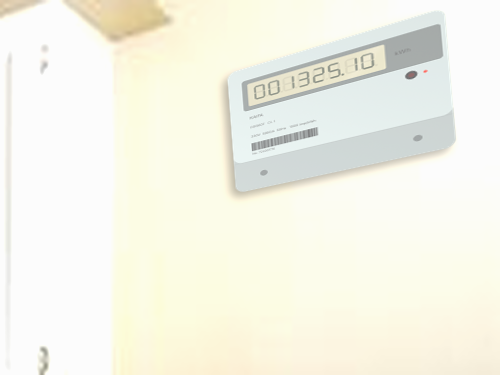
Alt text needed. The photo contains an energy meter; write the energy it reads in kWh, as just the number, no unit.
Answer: 1325.10
